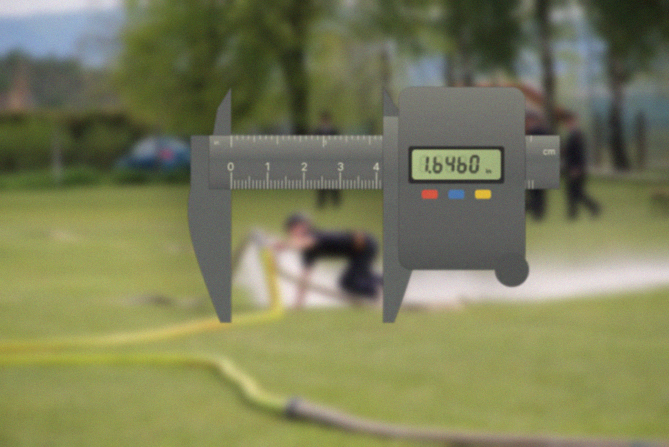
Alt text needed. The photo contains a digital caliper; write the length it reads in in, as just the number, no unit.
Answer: 1.6460
